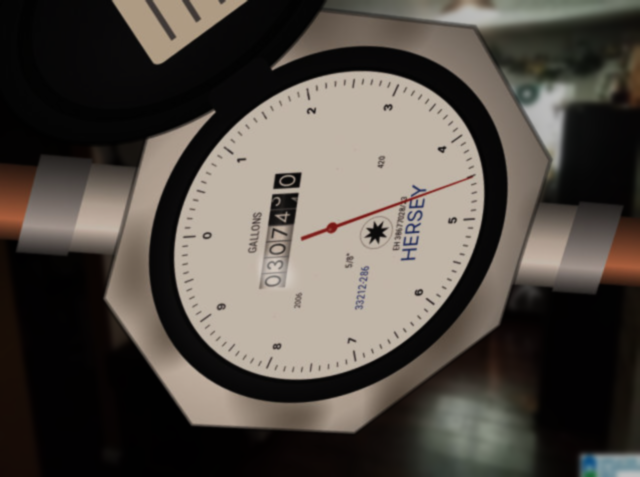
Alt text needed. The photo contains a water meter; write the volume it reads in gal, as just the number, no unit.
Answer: 307434.5
